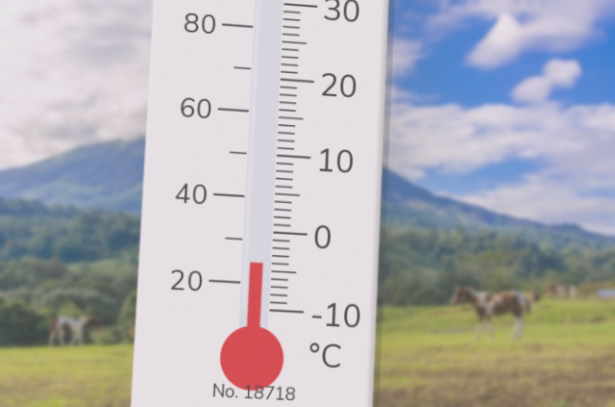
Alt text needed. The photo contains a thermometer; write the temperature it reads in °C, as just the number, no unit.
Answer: -4
